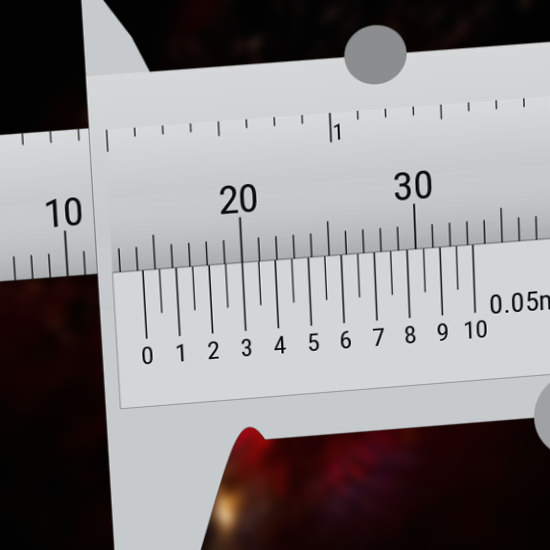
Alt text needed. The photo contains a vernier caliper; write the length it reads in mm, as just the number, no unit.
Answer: 14.3
